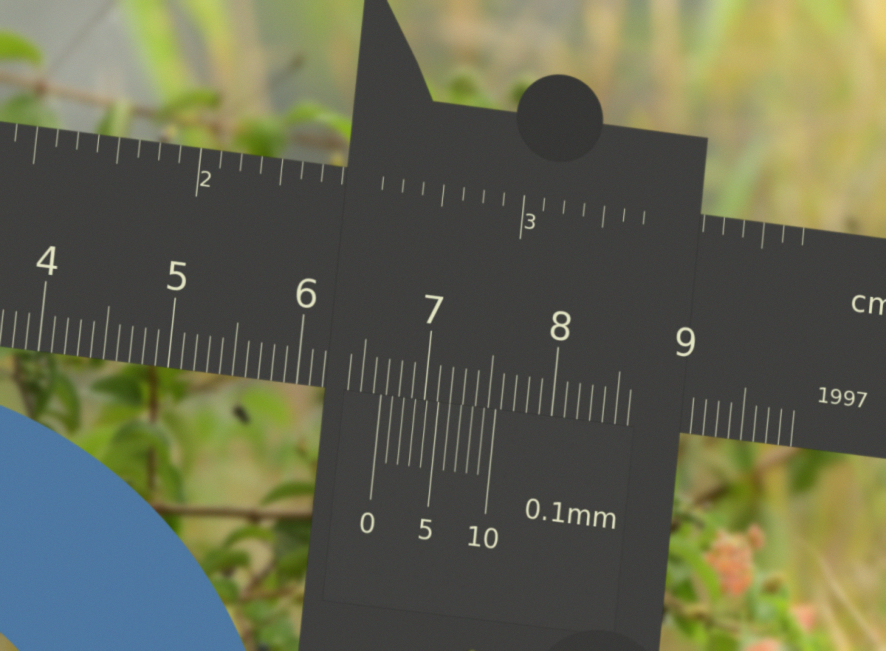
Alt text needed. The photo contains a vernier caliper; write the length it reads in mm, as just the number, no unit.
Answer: 66.6
